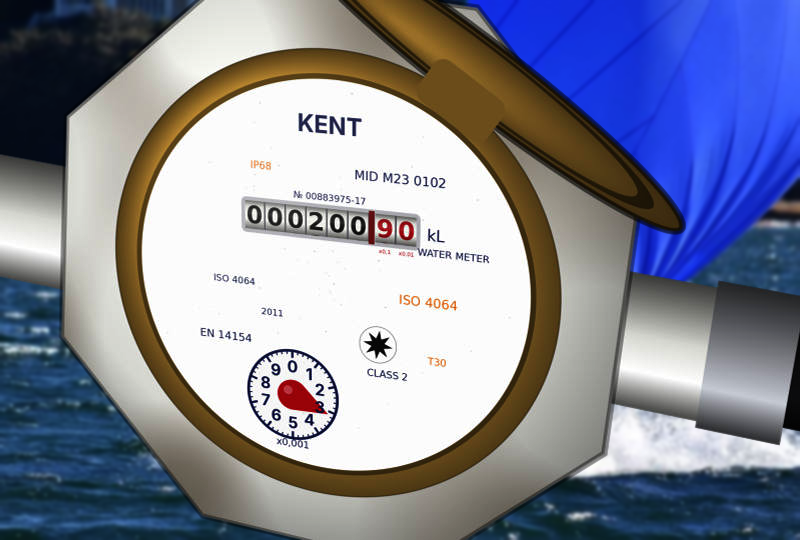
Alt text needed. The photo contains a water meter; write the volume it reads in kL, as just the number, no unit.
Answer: 200.903
